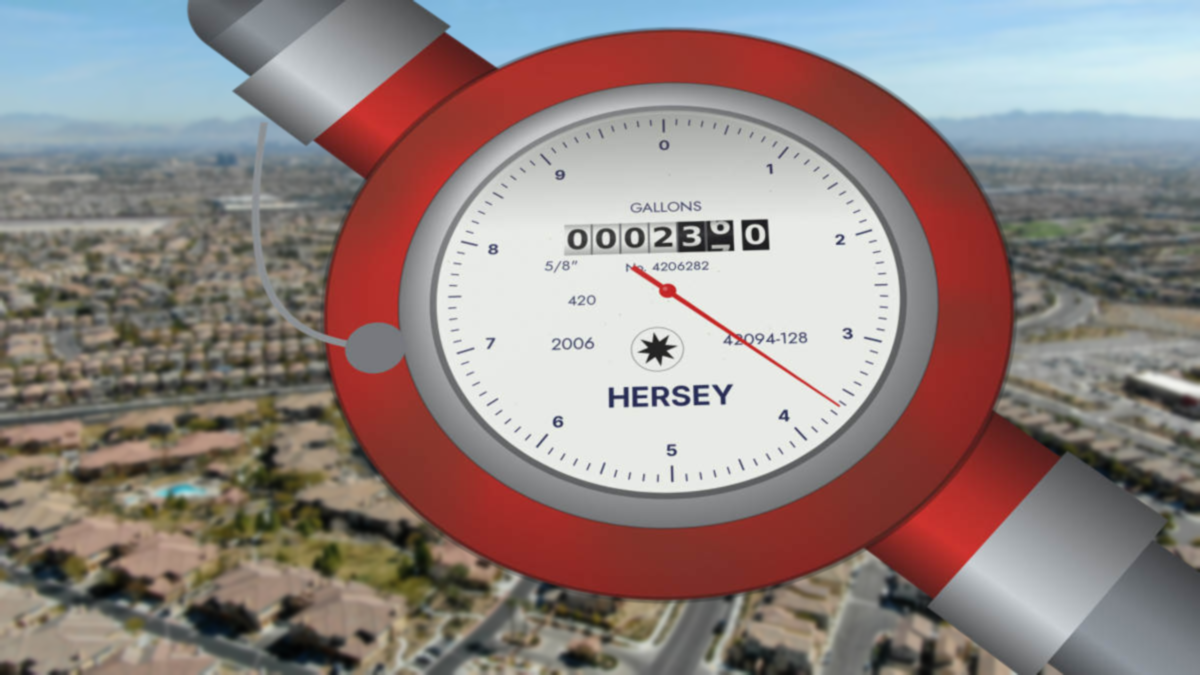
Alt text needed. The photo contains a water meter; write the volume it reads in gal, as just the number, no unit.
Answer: 2363.6
